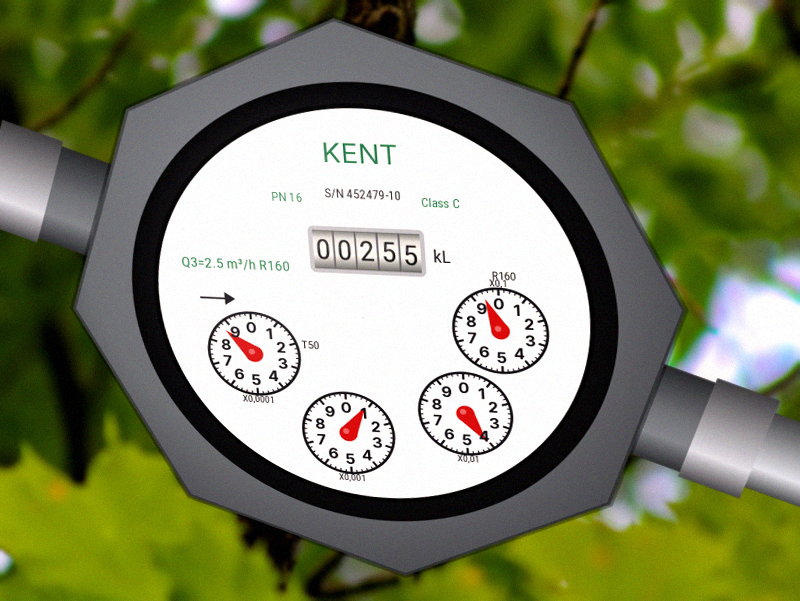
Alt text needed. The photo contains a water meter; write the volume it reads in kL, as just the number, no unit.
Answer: 254.9408
